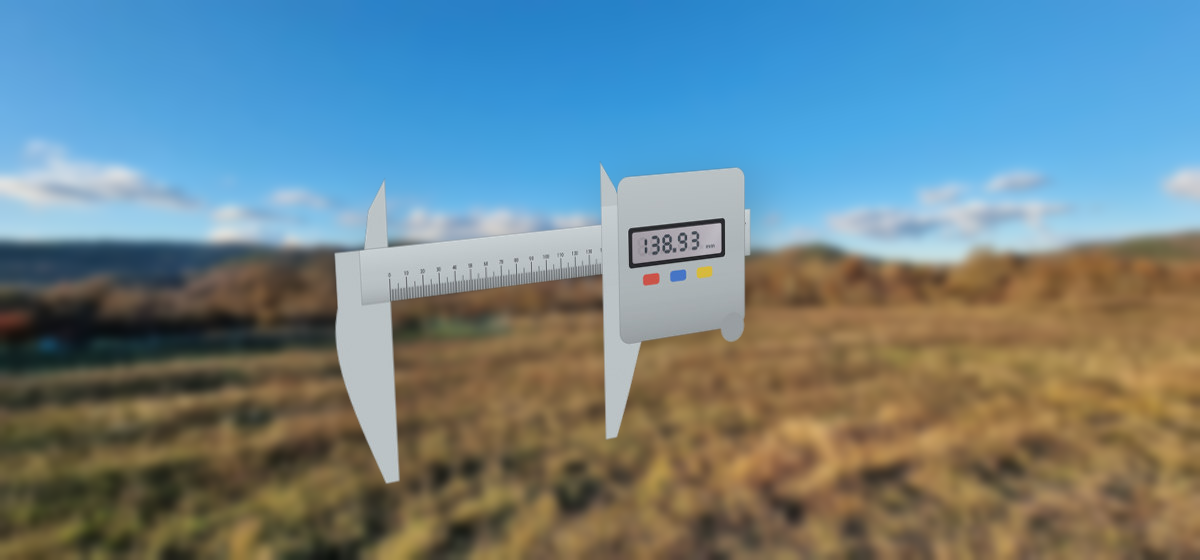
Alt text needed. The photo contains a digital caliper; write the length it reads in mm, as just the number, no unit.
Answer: 138.93
